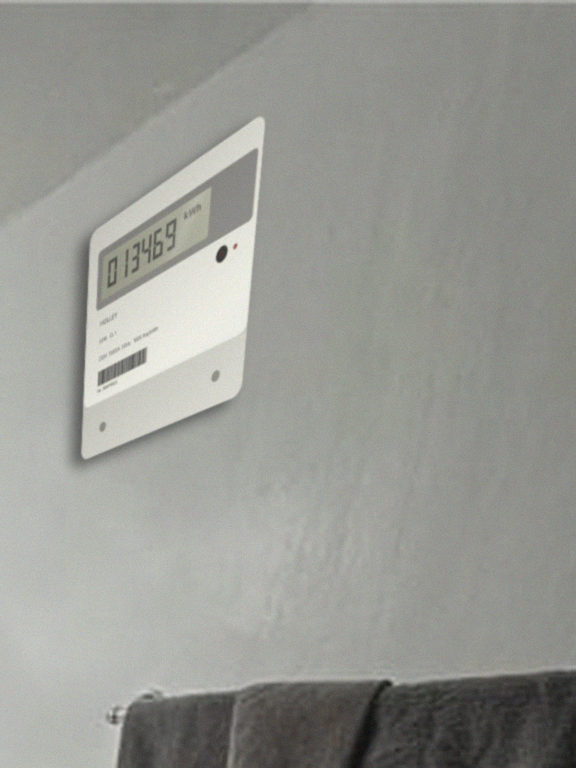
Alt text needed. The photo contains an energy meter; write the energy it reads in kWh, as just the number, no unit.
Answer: 13469
